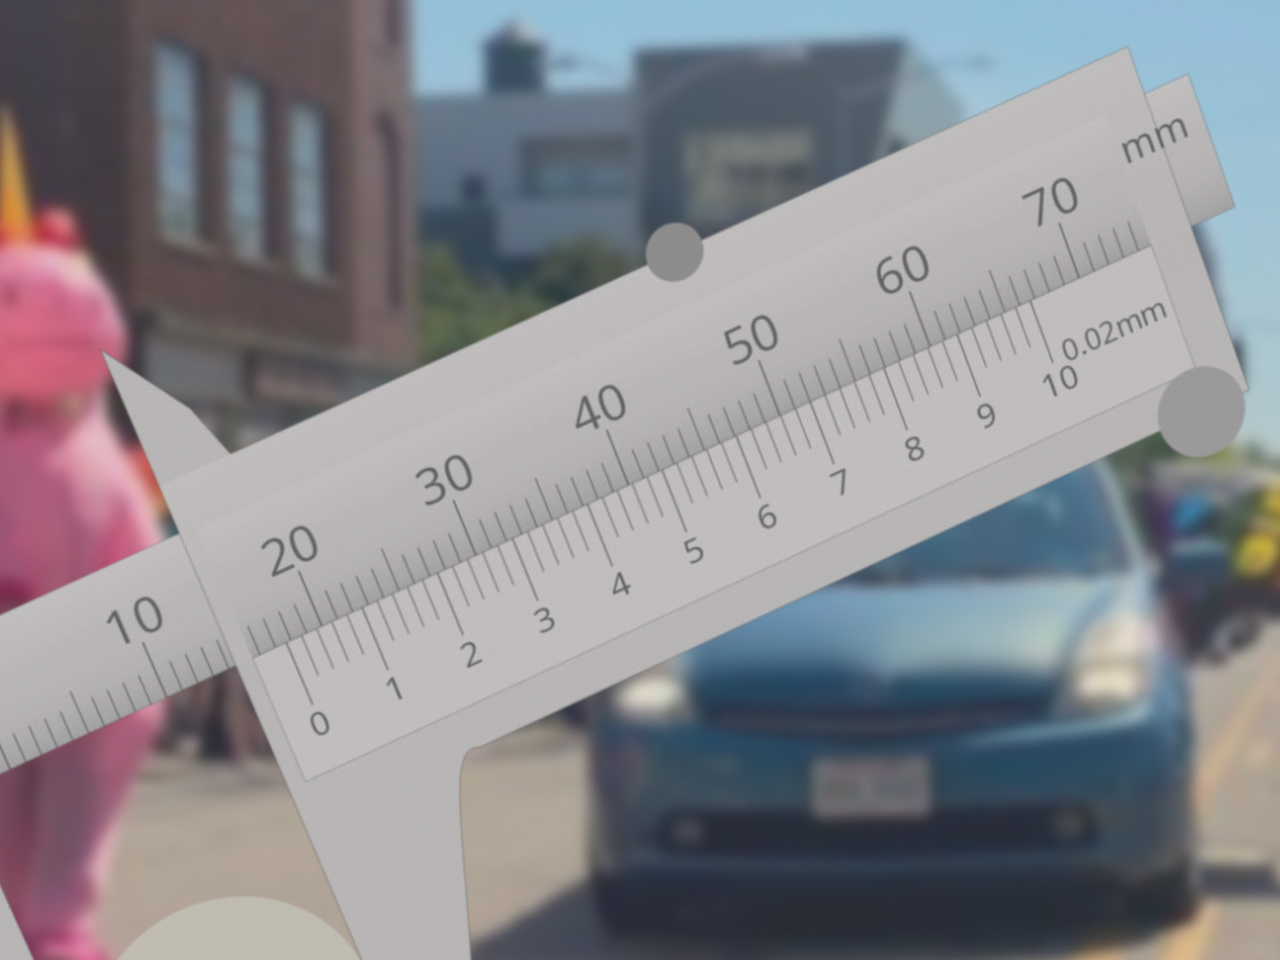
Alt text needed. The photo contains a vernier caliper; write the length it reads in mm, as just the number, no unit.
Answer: 17.7
